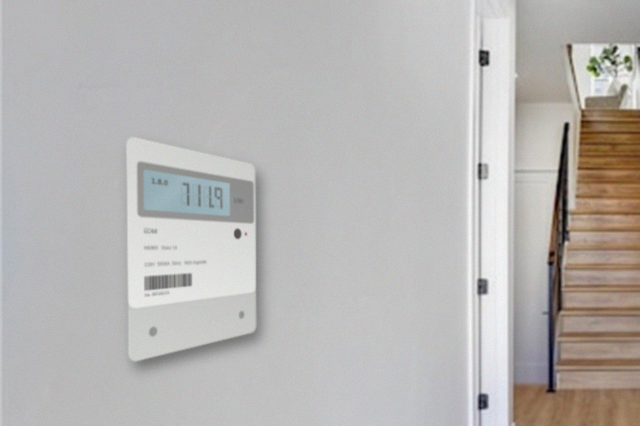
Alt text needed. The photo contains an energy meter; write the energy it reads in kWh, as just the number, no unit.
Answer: 711.9
